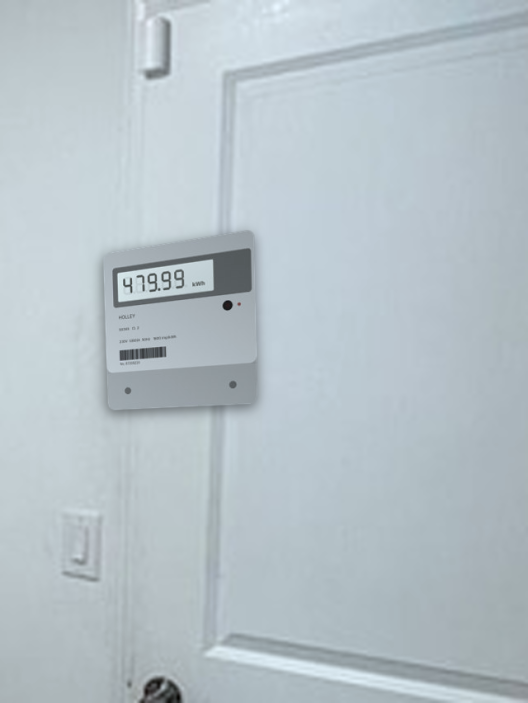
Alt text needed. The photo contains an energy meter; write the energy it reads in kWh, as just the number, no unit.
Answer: 479.99
